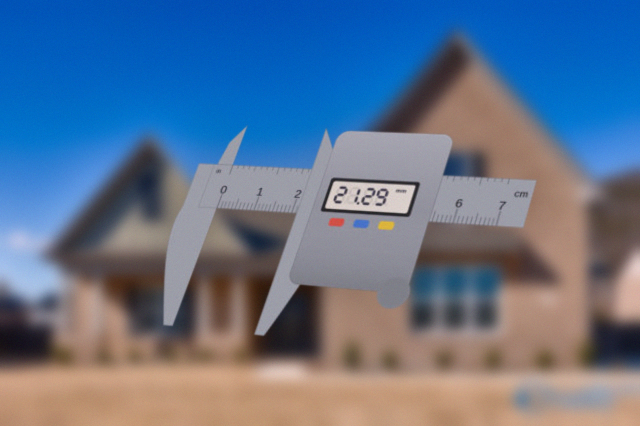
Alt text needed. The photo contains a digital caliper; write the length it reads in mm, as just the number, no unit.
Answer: 21.29
